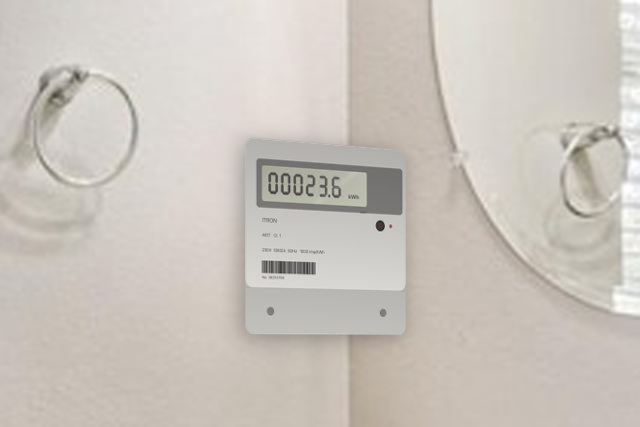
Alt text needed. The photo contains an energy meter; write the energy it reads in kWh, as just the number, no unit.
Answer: 23.6
